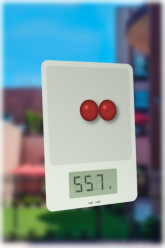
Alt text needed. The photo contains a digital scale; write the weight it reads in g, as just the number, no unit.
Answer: 557
